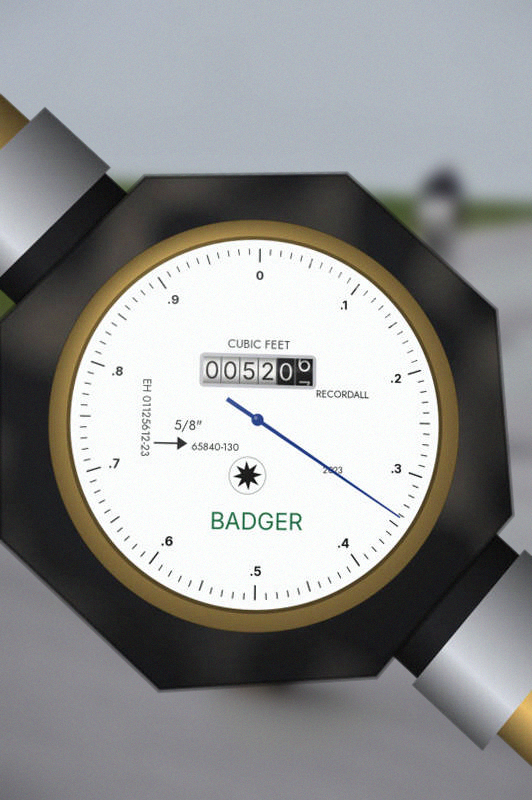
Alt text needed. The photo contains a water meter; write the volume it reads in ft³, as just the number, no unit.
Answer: 5206.34
